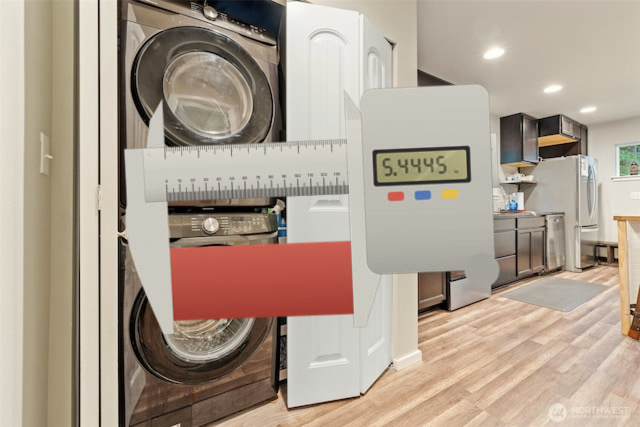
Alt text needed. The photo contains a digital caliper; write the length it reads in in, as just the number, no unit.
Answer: 5.4445
